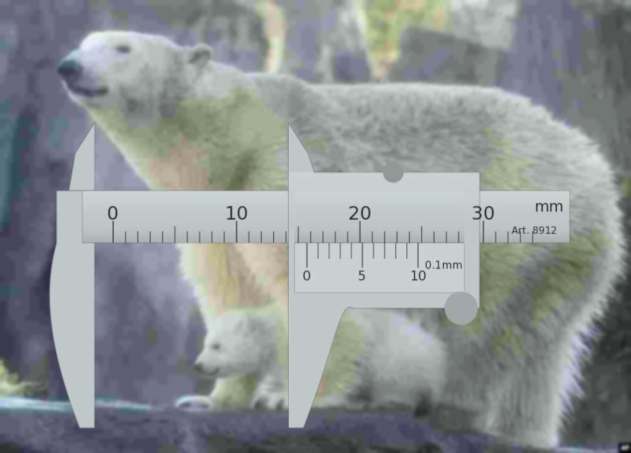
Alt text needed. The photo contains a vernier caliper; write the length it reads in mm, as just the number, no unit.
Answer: 15.7
